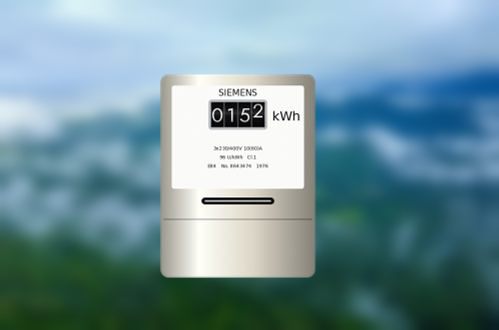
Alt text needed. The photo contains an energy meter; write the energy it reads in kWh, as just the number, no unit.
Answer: 152
